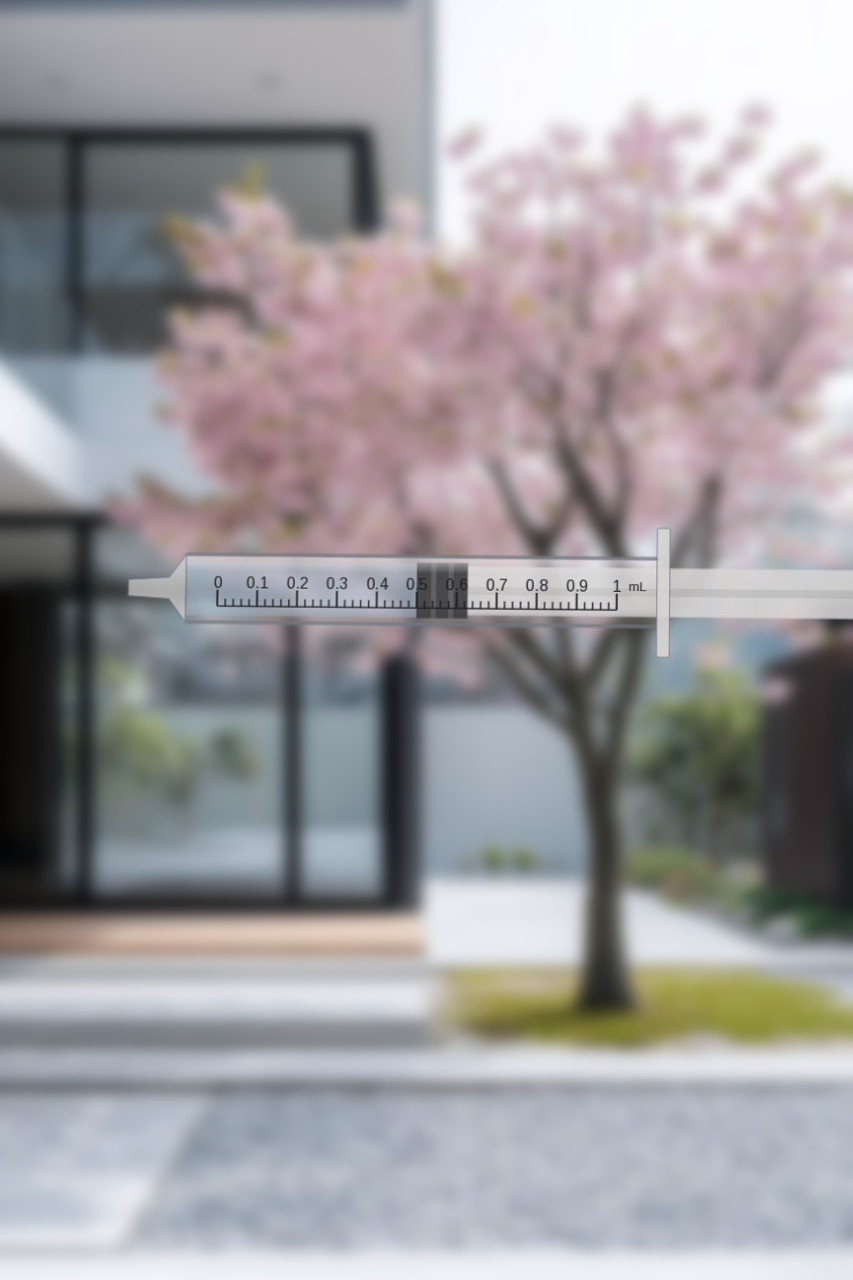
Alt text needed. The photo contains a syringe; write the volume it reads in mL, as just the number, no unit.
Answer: 0.5
